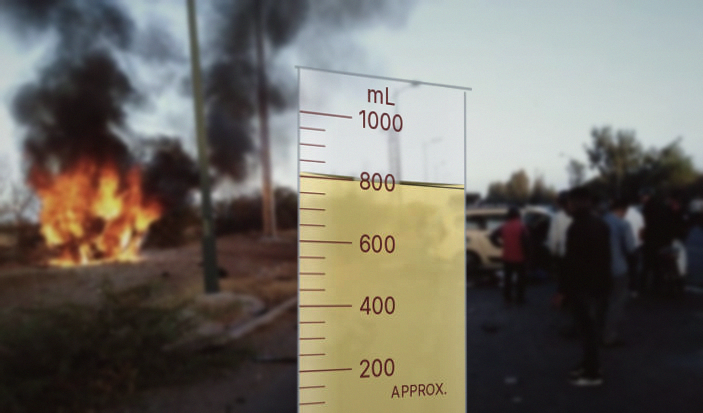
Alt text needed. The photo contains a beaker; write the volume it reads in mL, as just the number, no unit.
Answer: 800
